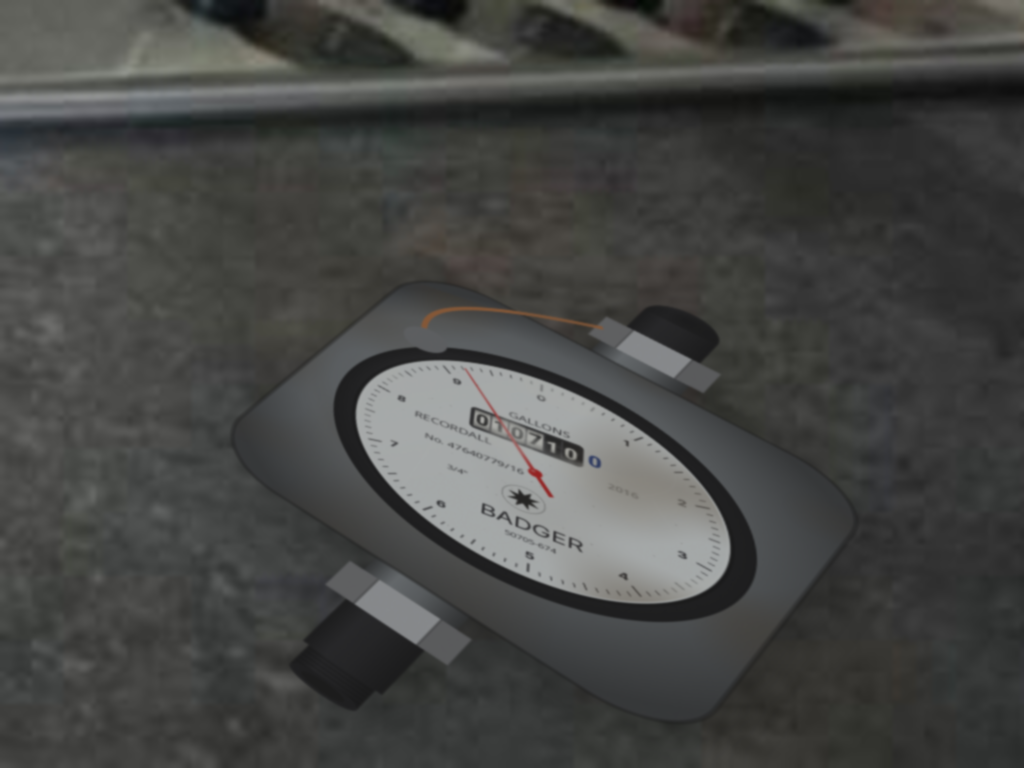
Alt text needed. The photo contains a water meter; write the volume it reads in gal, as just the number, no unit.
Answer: 107099.2
